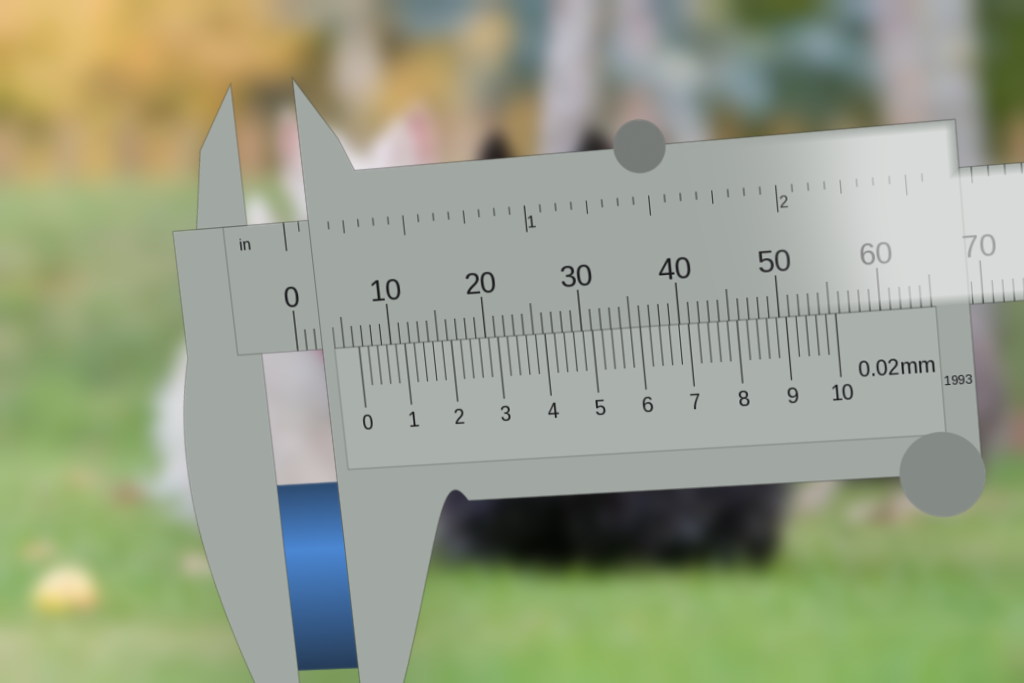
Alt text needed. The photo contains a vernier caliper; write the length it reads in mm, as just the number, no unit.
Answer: 6.6
